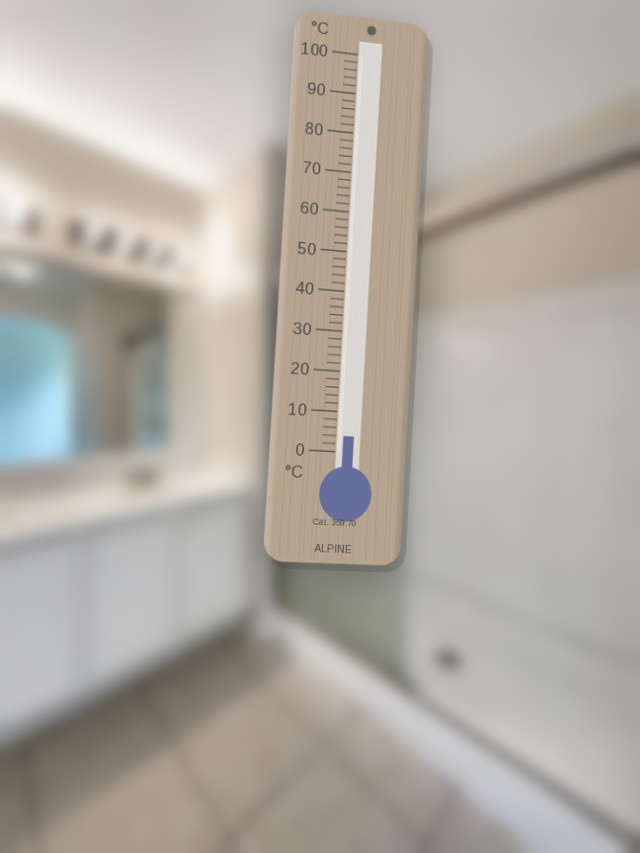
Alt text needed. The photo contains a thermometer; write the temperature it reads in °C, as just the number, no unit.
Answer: 4
